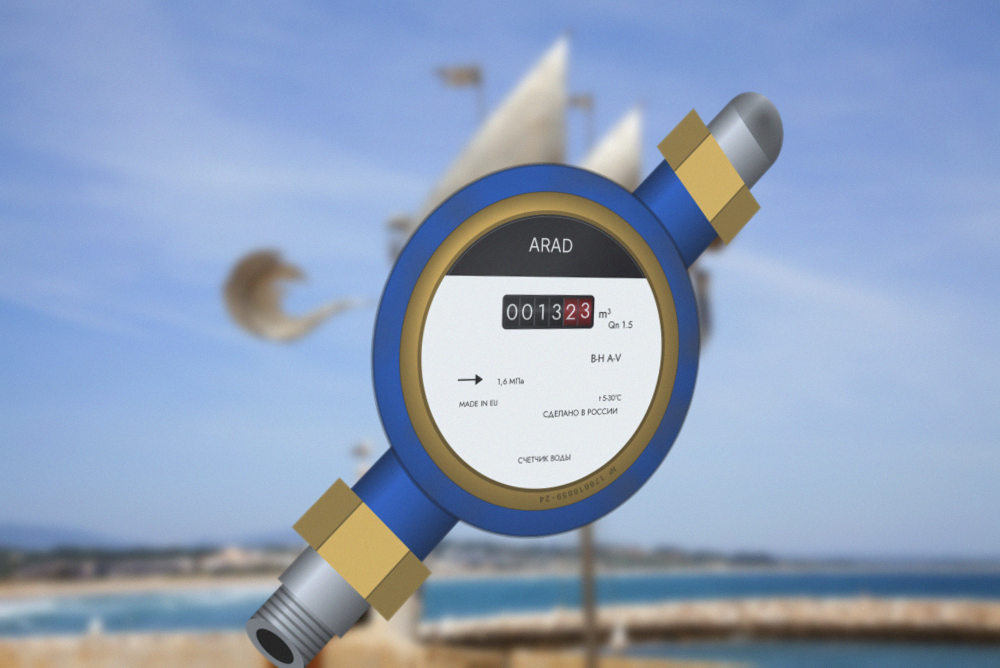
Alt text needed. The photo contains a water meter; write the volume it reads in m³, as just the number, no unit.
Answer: 13.23
